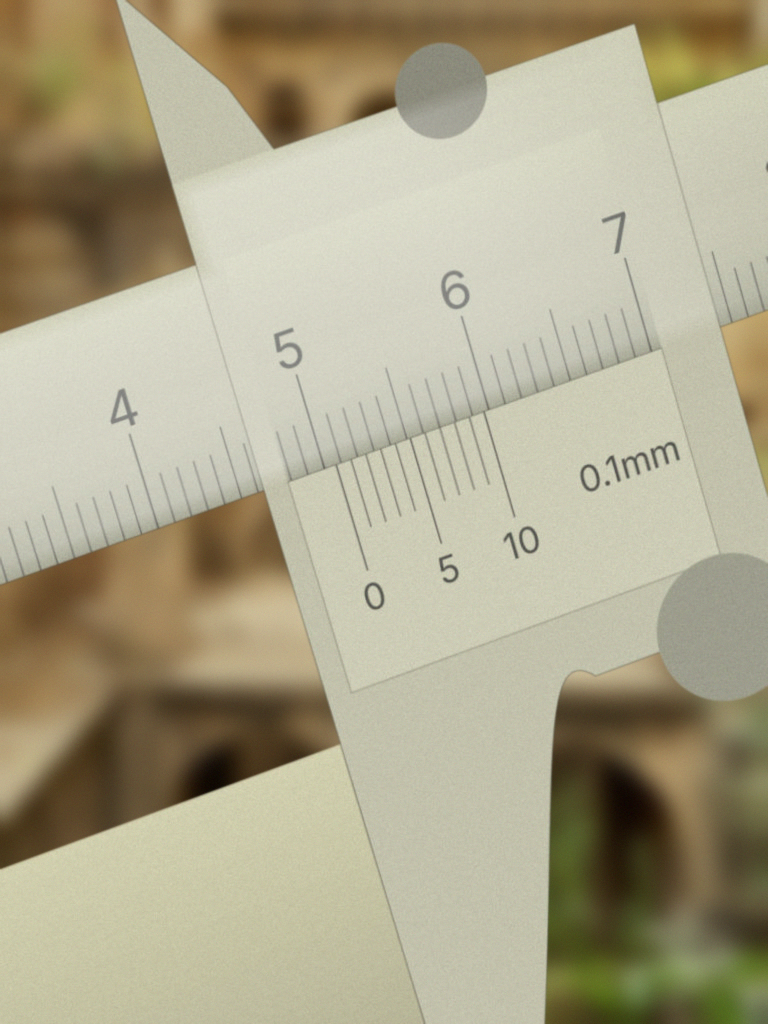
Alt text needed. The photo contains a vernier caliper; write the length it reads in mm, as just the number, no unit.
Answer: 50.7
